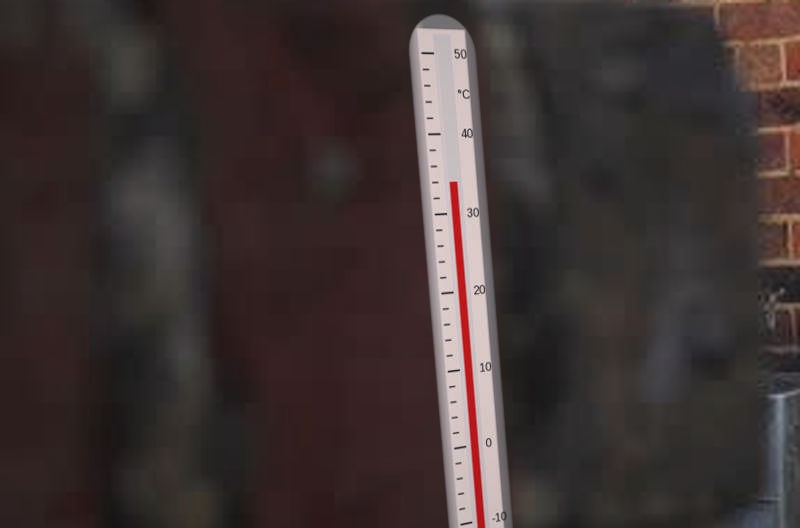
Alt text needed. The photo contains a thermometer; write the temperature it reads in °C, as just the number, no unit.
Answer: 34
